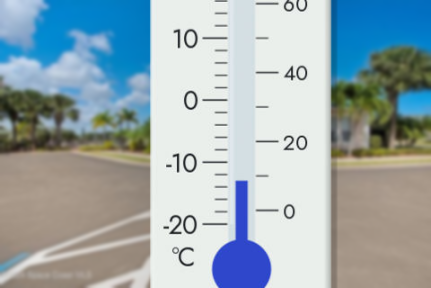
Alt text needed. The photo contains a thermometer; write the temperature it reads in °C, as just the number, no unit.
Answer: -13
